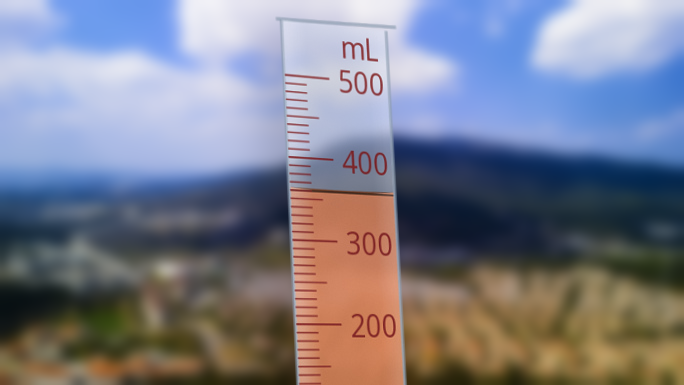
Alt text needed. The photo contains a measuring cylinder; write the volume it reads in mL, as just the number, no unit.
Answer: 360
